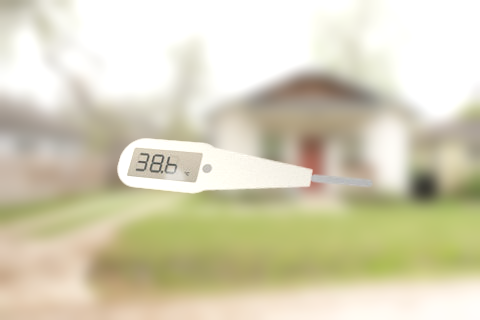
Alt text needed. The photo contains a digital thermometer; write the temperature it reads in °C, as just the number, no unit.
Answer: 38.6
